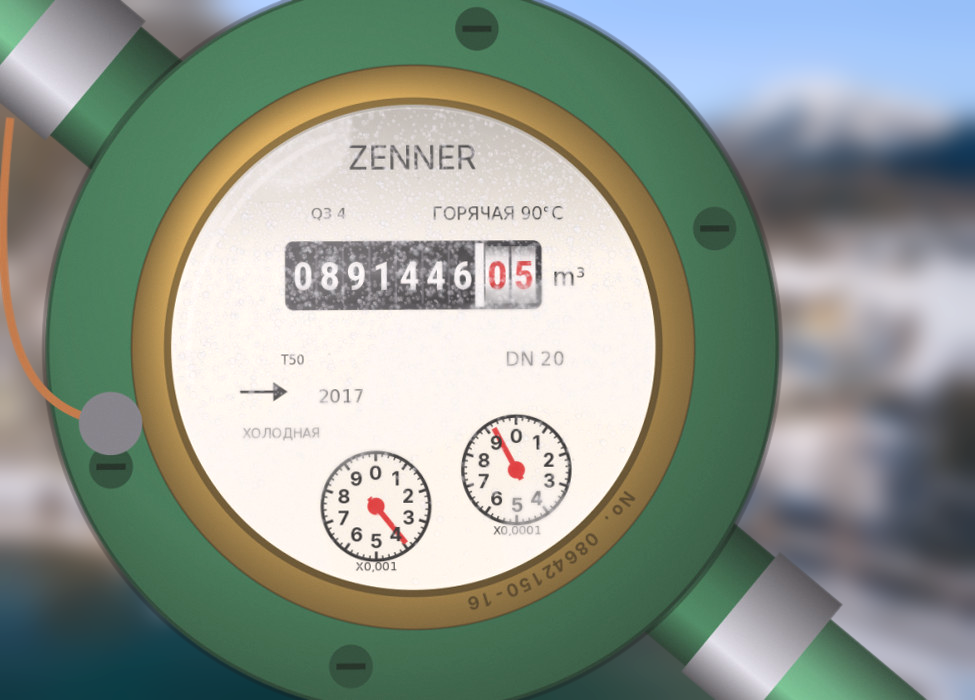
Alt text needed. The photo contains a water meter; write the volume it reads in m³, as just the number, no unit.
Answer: 891446.0539
